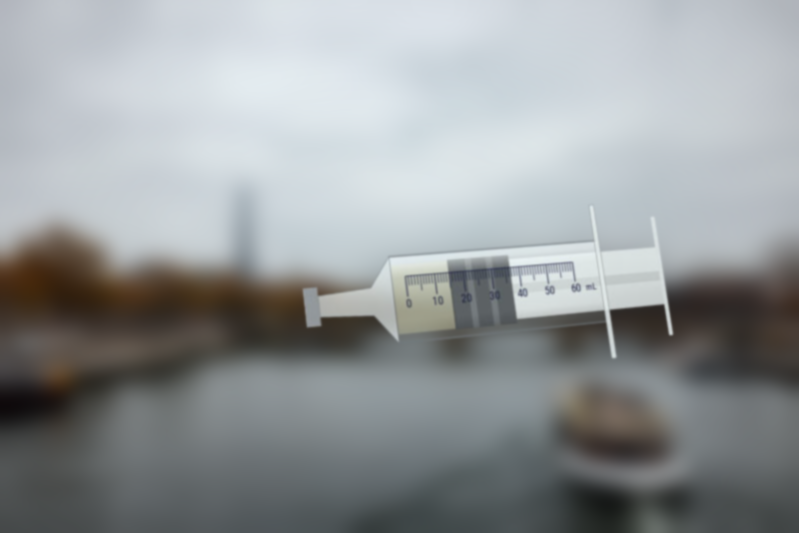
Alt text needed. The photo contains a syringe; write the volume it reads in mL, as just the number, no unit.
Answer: 15
